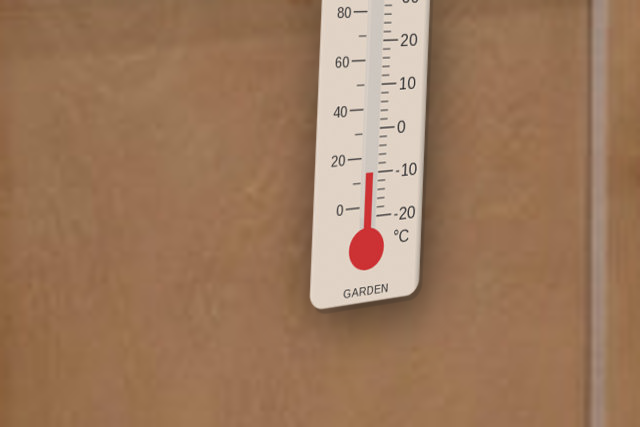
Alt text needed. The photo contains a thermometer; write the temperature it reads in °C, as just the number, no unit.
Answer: -10
